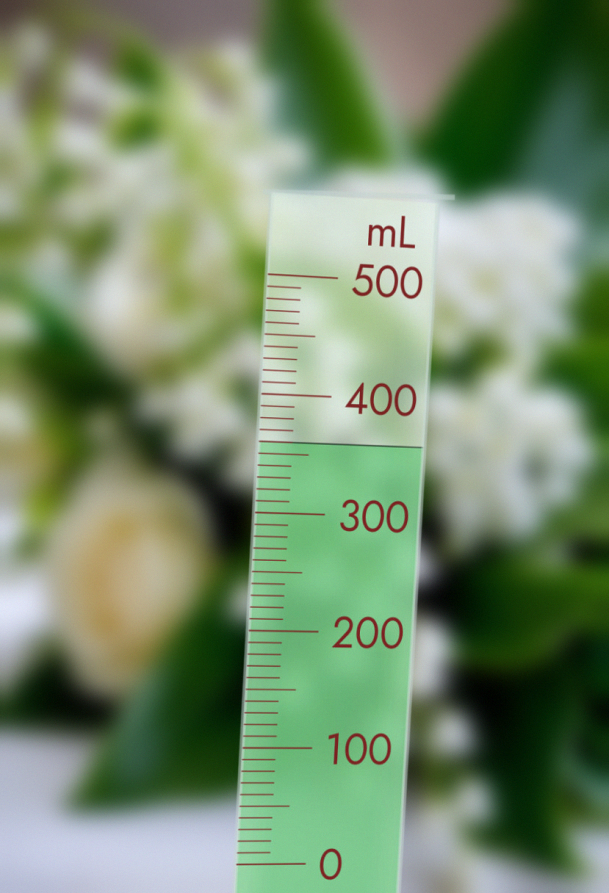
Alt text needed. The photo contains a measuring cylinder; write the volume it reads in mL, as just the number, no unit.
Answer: 360
